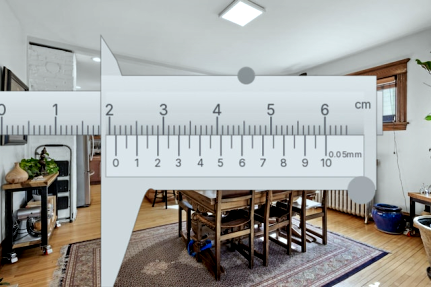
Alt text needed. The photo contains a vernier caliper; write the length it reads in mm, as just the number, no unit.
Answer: 21.2
